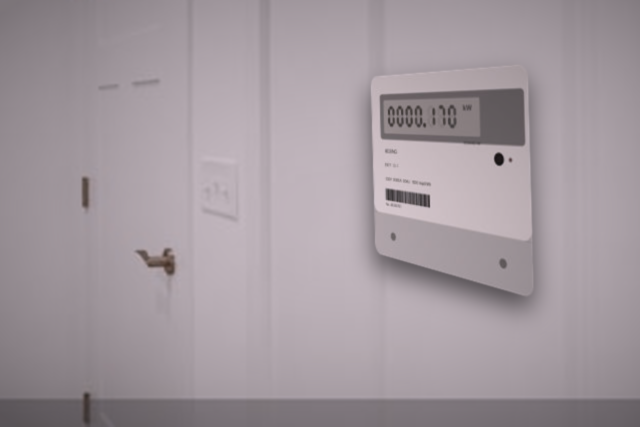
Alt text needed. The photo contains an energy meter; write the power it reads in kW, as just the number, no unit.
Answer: 0.170
